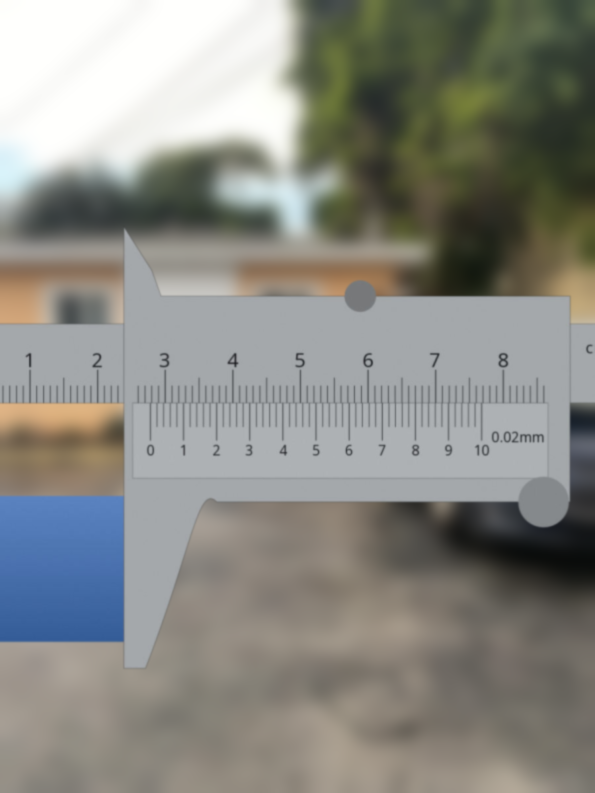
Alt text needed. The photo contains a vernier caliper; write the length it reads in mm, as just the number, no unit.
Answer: 27.8
